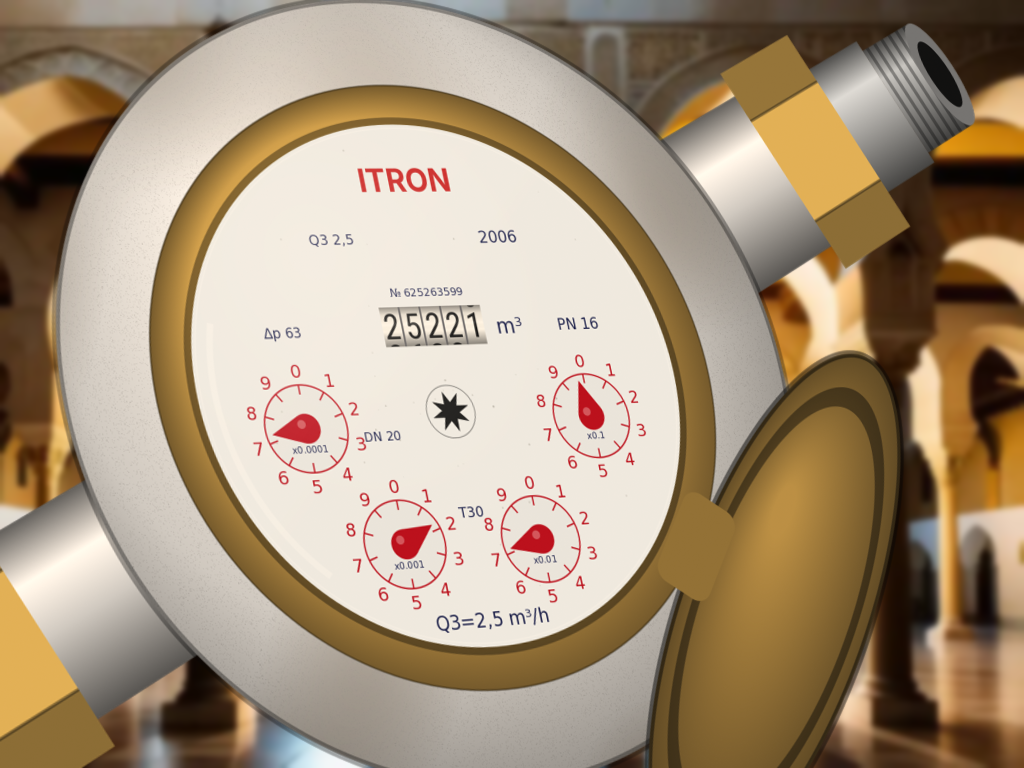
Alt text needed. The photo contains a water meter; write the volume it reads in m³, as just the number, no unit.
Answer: 25220.9717
